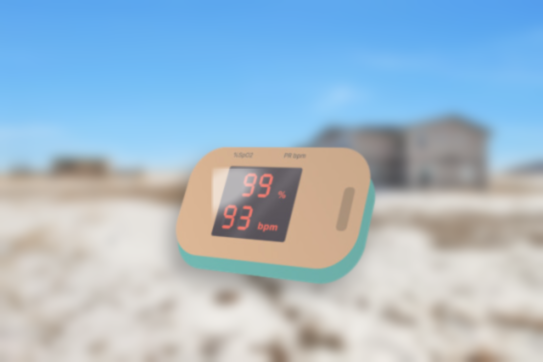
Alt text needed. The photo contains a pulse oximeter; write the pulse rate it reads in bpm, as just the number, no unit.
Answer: 93
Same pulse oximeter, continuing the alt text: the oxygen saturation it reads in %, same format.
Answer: 99
